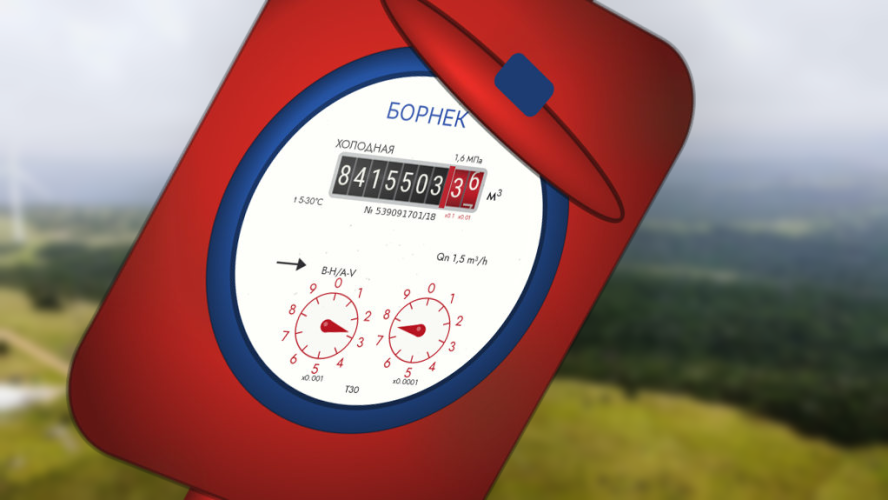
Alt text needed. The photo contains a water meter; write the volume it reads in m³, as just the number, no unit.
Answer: 8415503.3627
